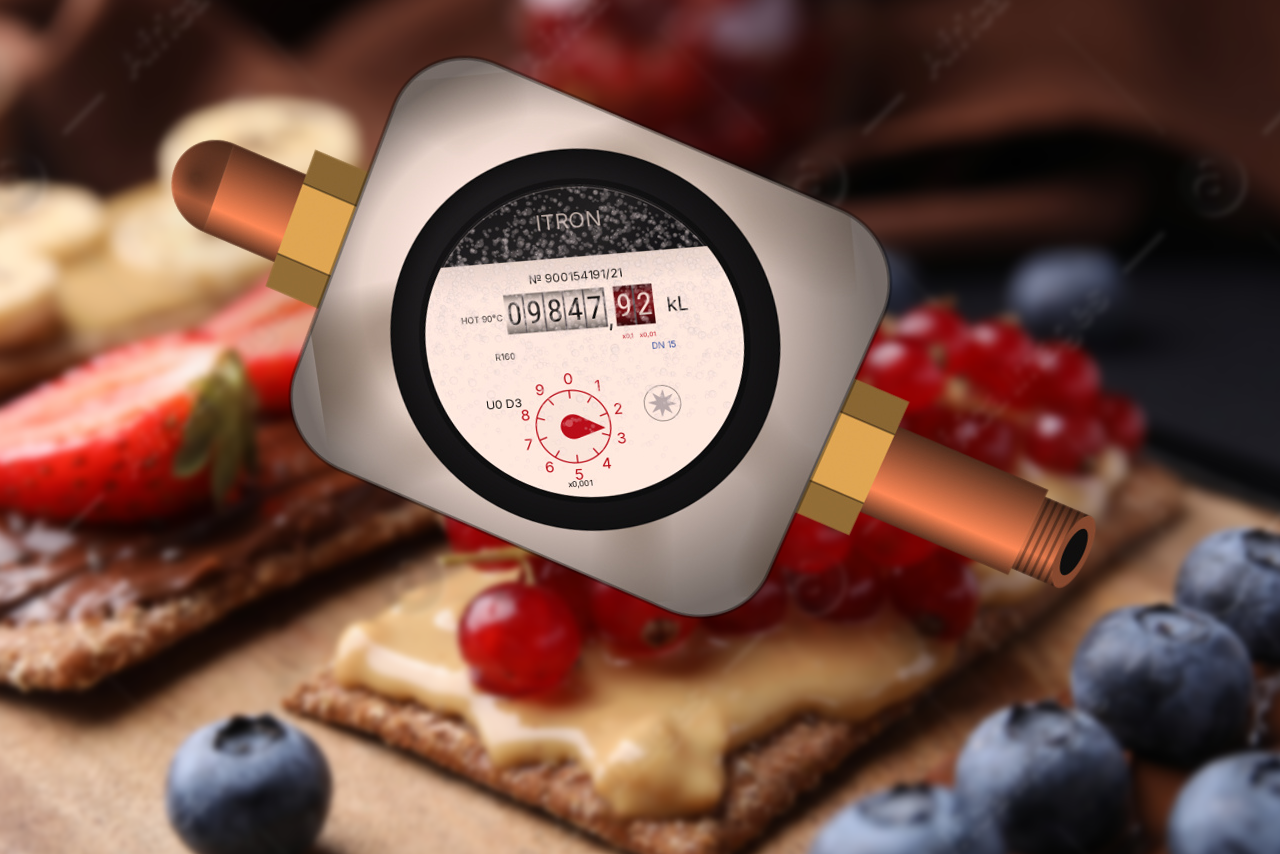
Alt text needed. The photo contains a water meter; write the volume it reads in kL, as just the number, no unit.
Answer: 9847.922
